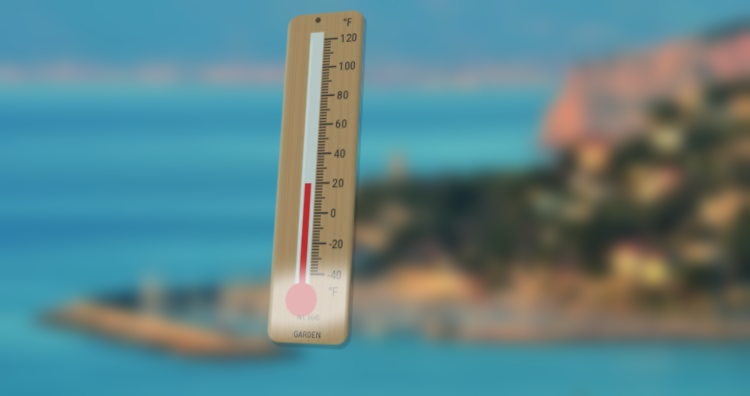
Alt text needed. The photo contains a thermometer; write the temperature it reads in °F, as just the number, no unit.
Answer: 20
